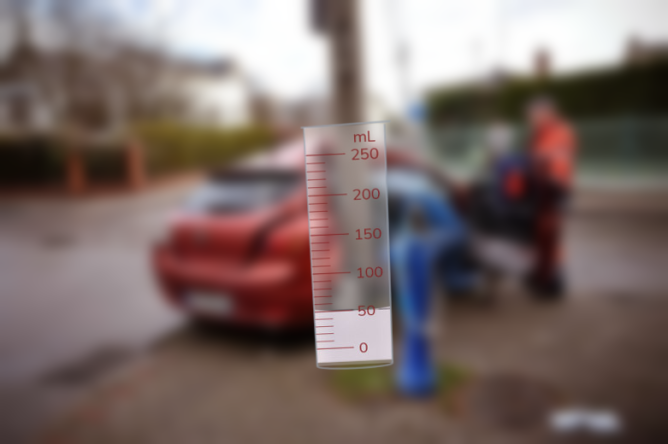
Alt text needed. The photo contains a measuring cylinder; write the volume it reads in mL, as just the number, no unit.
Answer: 50
